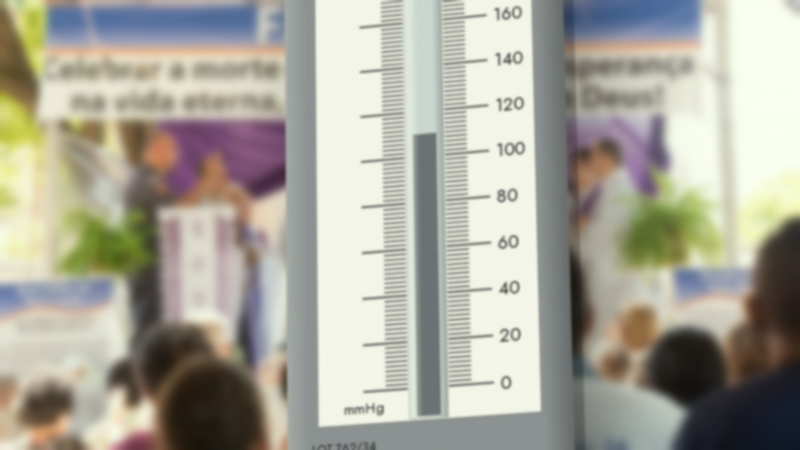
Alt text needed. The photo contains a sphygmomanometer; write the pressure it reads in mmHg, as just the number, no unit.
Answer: 110
